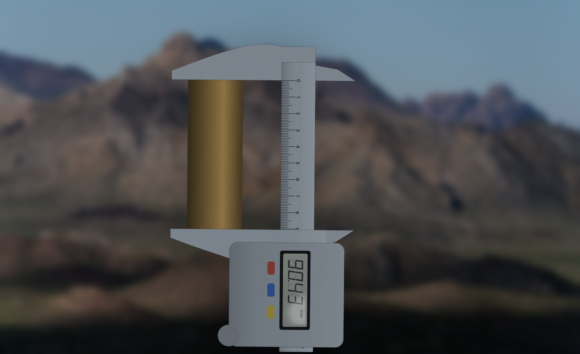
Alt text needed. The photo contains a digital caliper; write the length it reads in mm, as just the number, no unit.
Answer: 90.43
